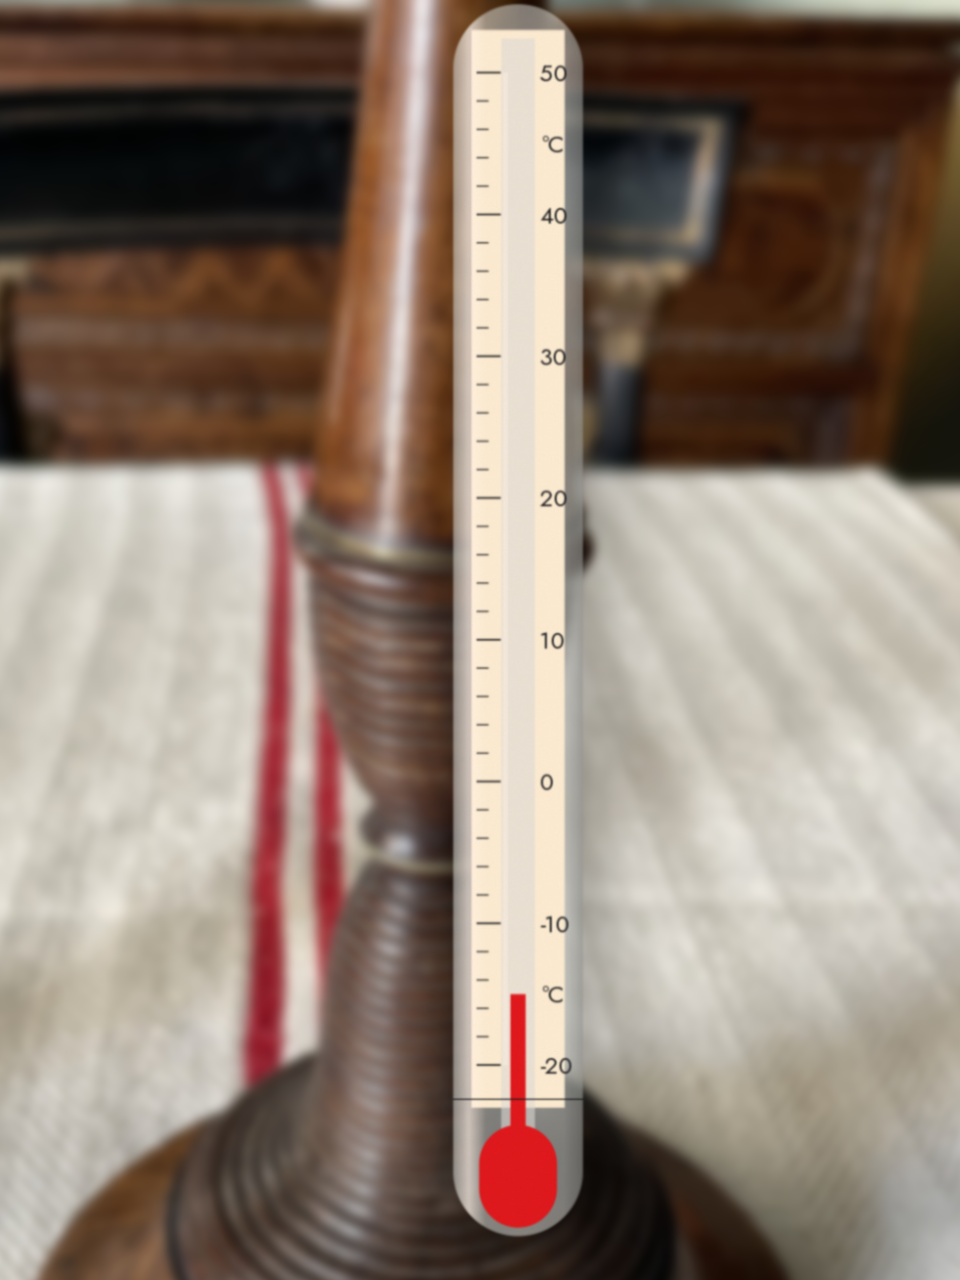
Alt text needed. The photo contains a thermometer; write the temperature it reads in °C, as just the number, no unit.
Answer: -15
